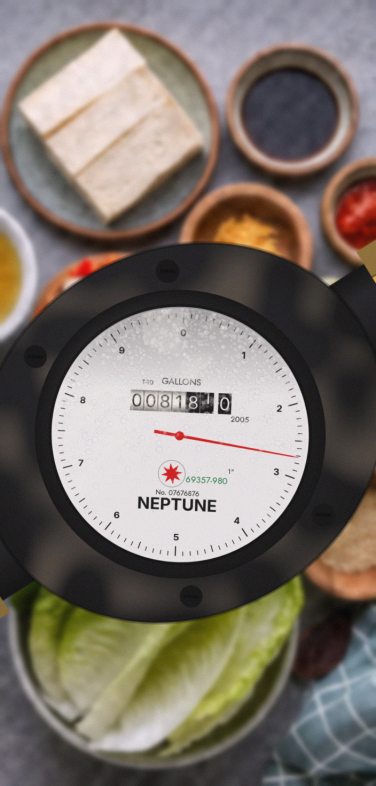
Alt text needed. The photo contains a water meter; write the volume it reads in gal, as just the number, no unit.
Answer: 81812.7
